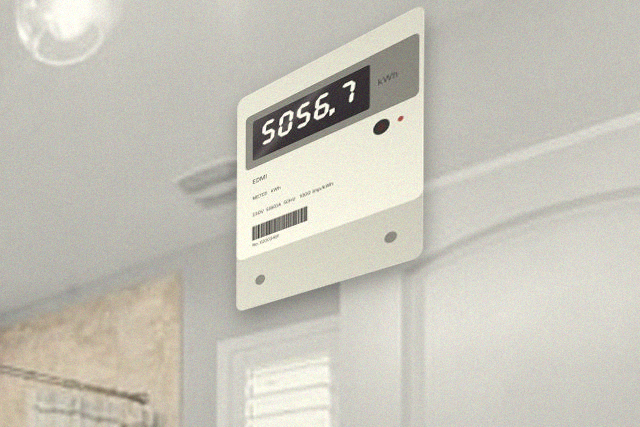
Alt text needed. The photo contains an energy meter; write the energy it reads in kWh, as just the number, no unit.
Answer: 5056.7
